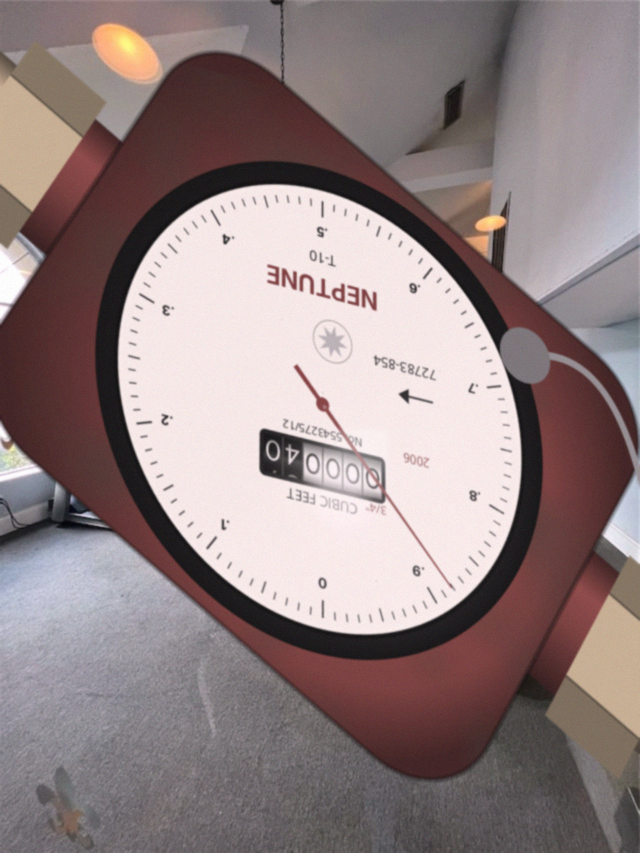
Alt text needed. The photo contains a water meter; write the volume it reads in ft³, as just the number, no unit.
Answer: 39.88
